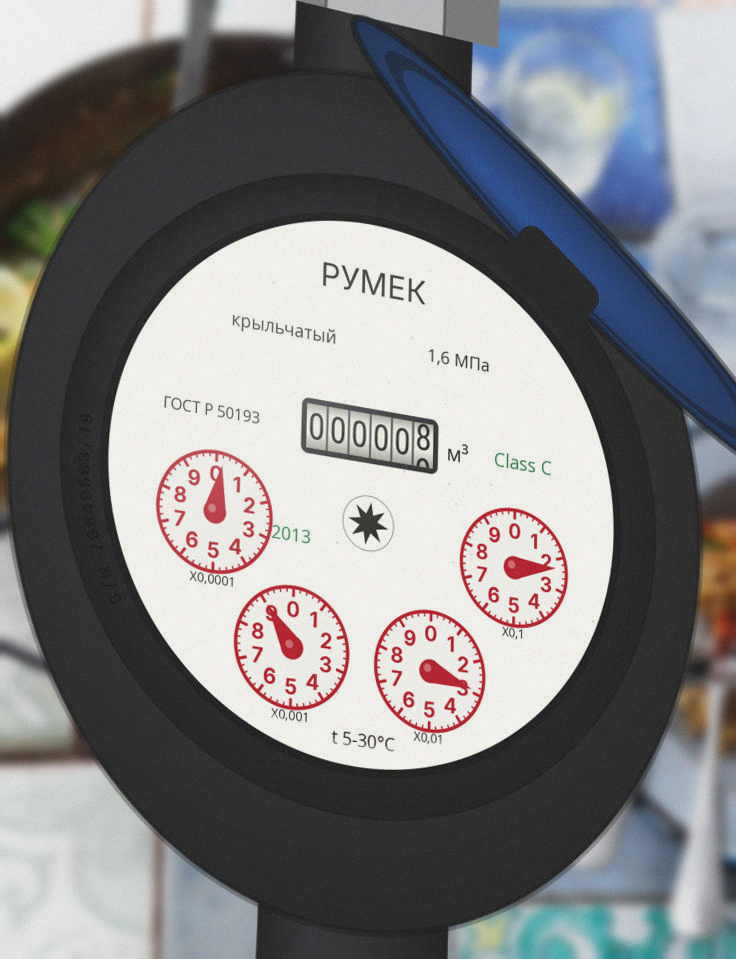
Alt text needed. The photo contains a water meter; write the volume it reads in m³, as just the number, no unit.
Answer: 8.2290
